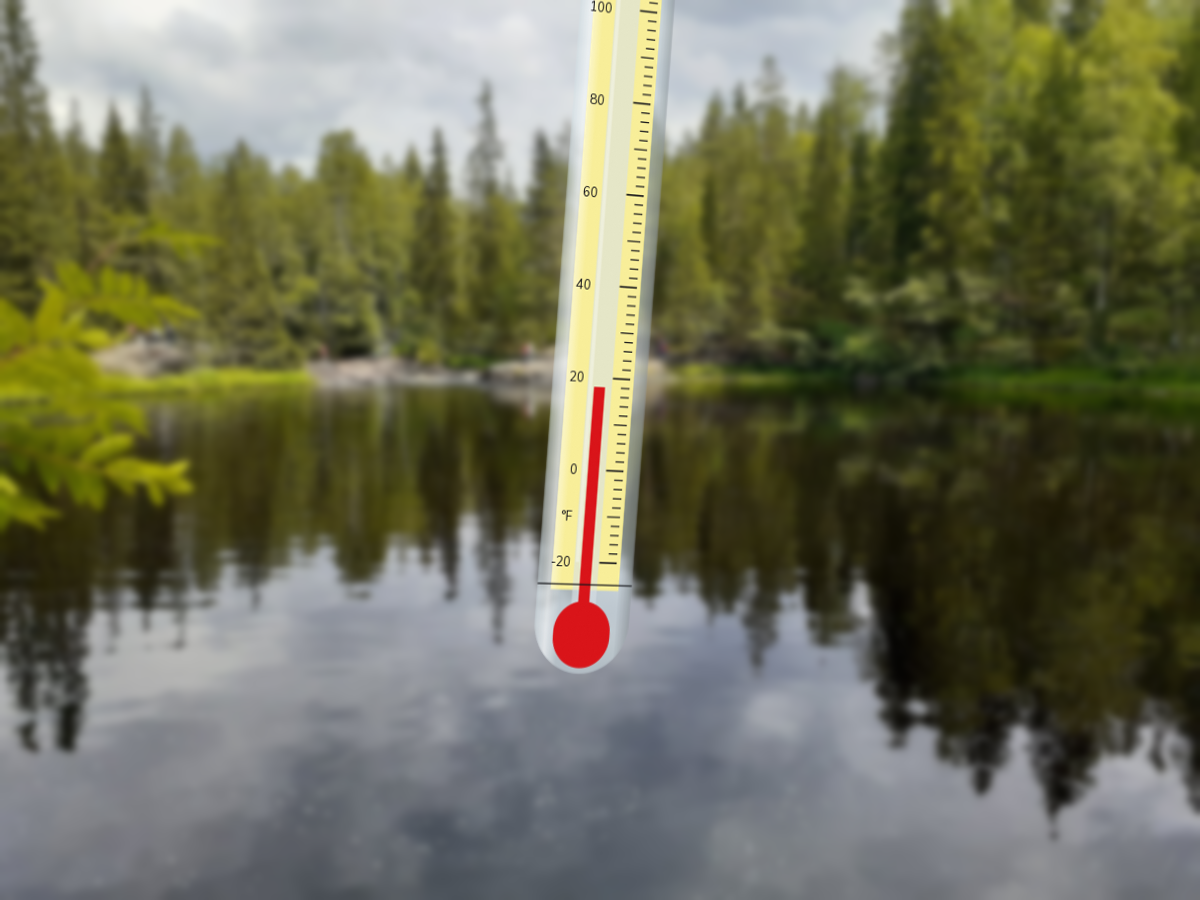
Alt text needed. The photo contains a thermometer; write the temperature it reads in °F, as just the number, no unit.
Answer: 18
